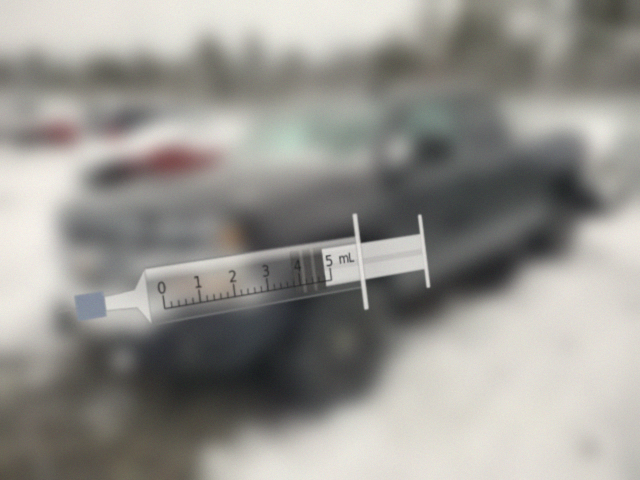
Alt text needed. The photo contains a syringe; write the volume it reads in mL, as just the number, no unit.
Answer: 3.8
